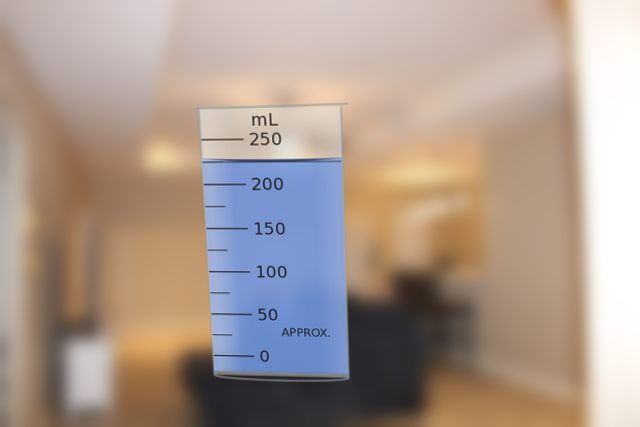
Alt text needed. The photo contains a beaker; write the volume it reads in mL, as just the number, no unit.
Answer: 225
